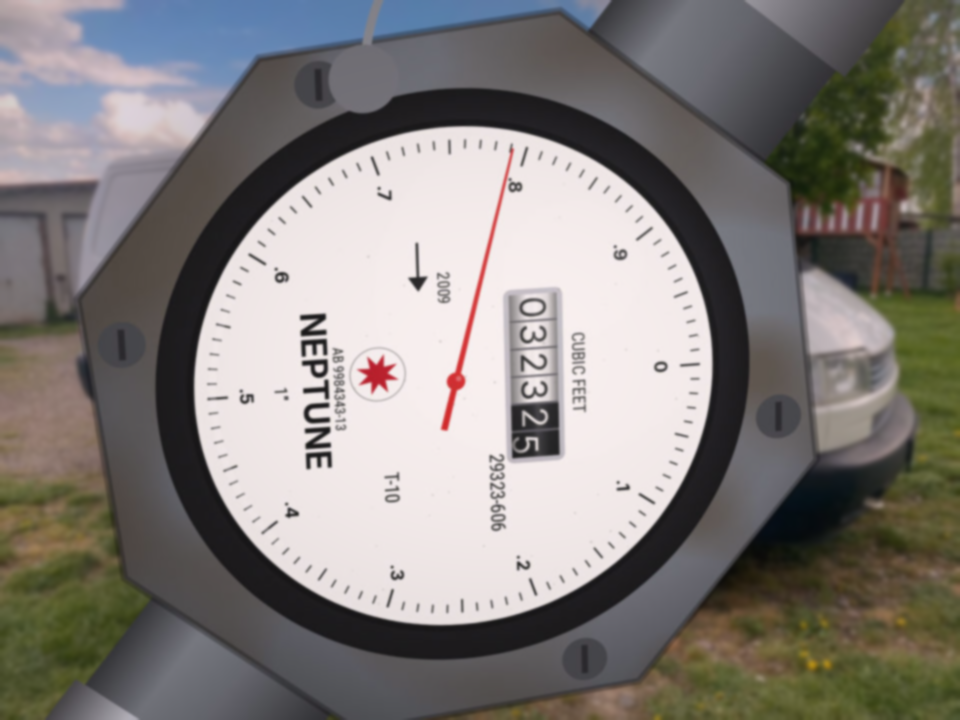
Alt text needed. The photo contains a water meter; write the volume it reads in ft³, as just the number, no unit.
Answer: 32324.79
